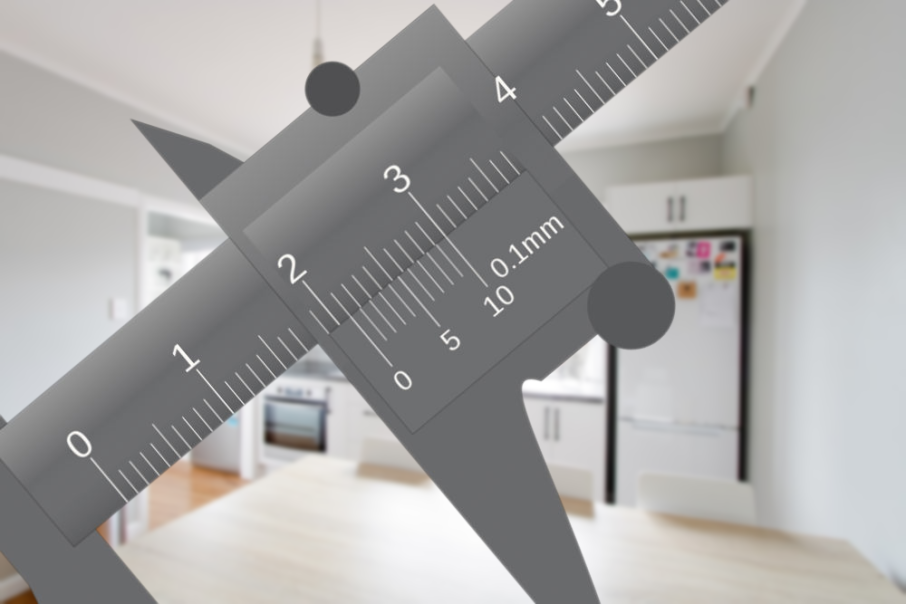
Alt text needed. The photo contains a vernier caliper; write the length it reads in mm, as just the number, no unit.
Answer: 21.0
